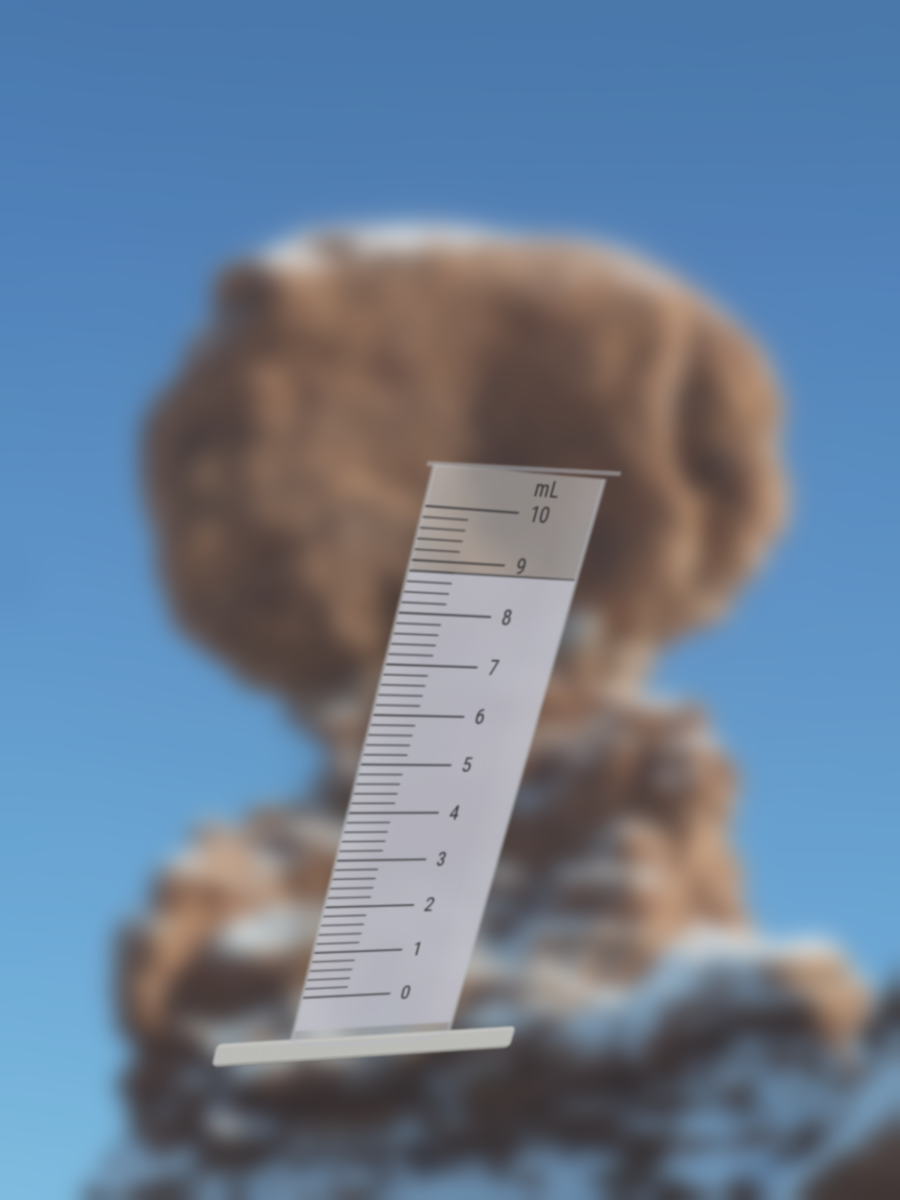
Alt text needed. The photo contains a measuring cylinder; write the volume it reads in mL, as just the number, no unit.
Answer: 8.8
